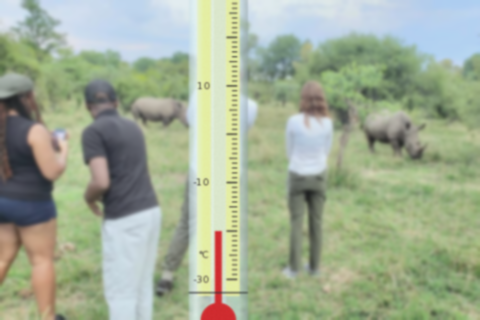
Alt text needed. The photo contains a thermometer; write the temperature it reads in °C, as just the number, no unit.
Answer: -20
